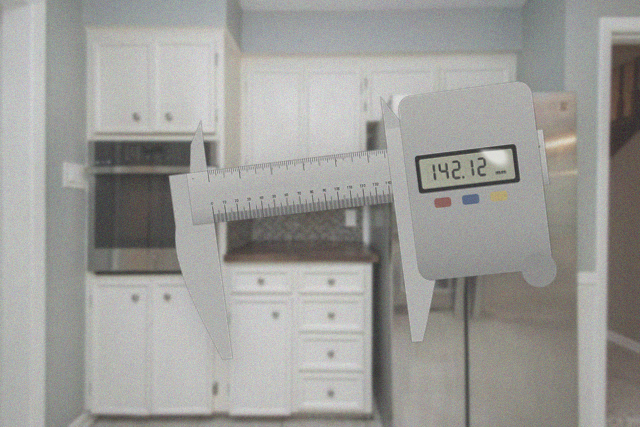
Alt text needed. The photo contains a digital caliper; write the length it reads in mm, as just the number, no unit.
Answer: 142.12
